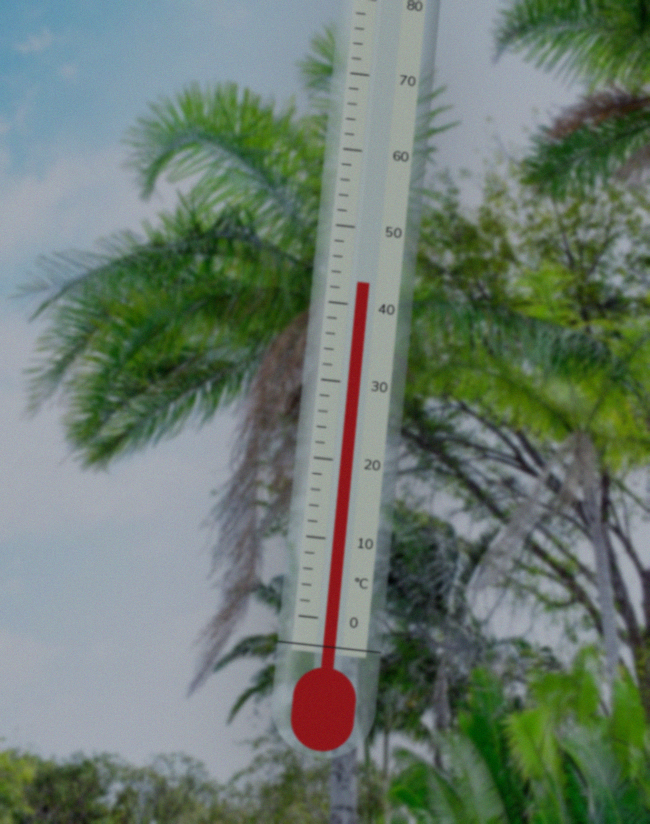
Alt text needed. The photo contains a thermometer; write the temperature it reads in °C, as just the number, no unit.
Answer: 43
